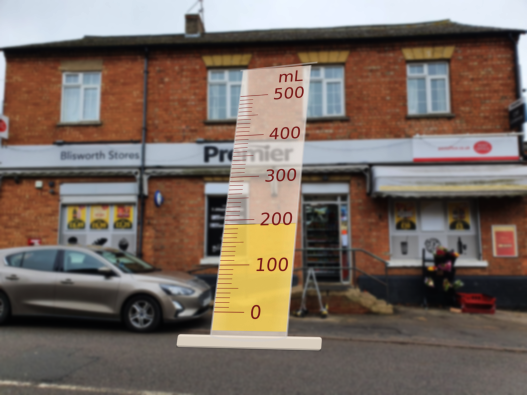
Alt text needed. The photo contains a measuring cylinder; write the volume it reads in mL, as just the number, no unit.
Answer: 190
